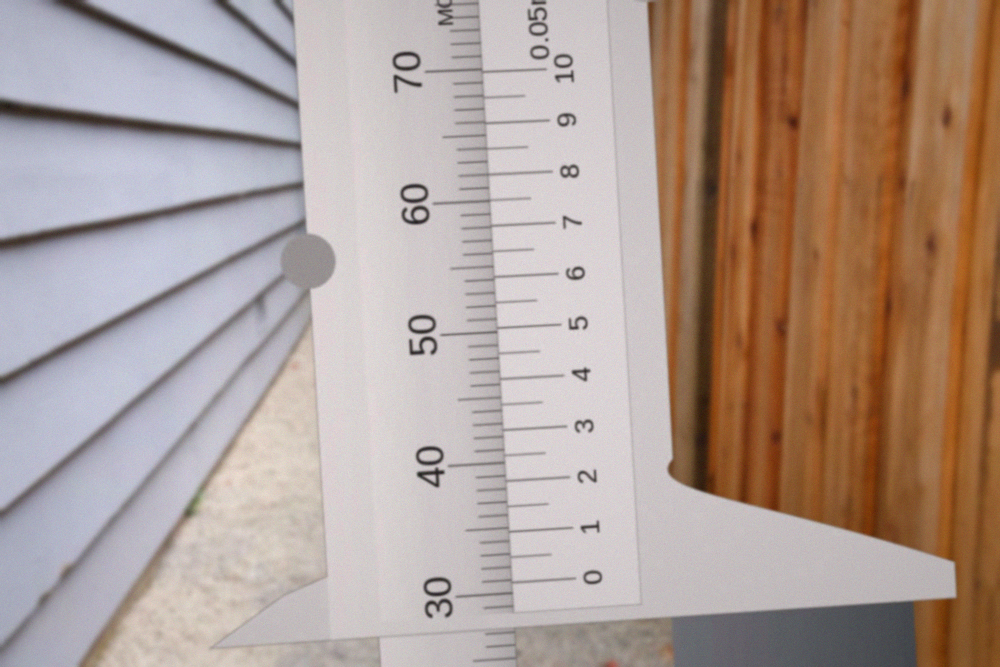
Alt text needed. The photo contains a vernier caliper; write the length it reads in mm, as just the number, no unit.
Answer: 30.8
